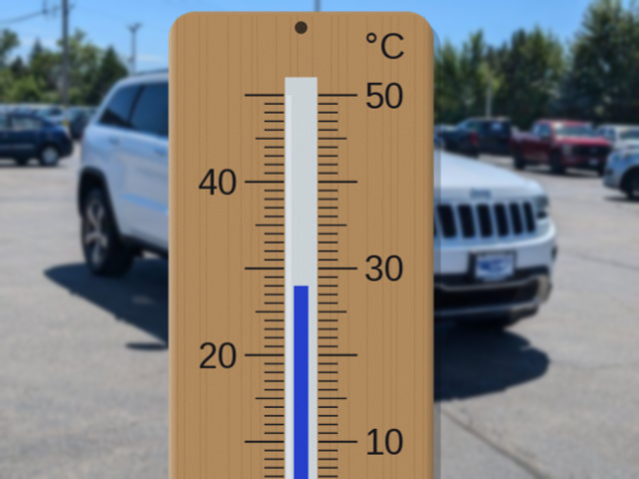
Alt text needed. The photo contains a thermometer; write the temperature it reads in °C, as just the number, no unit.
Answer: 28
